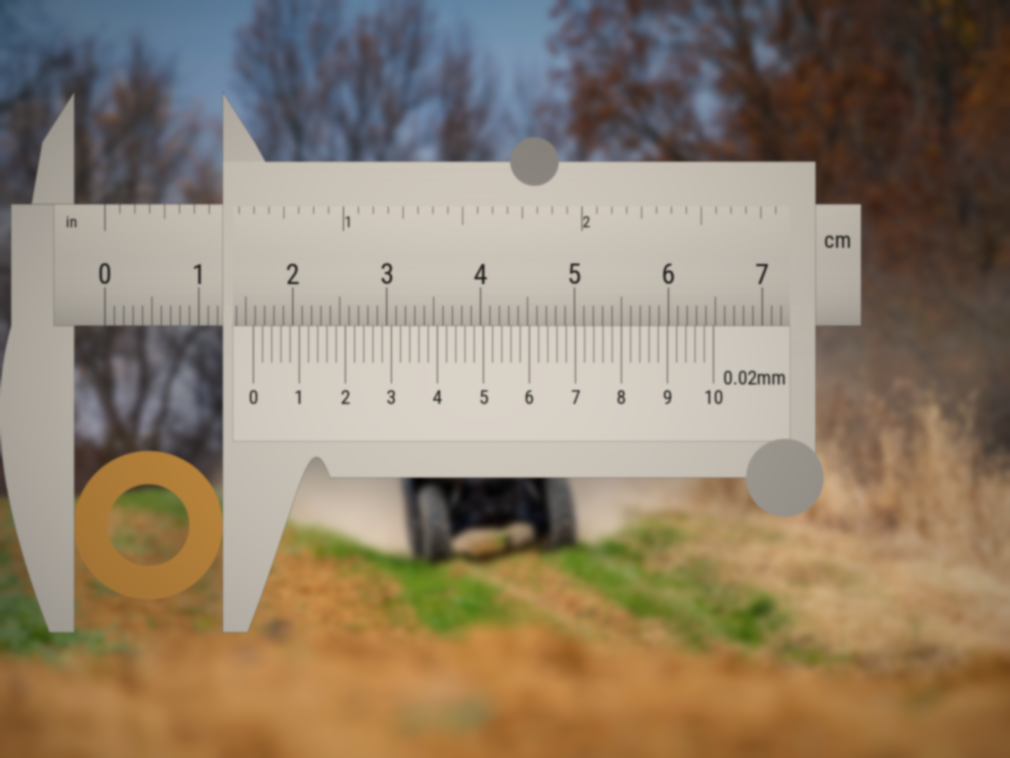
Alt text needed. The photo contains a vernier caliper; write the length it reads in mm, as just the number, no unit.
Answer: 15.8
